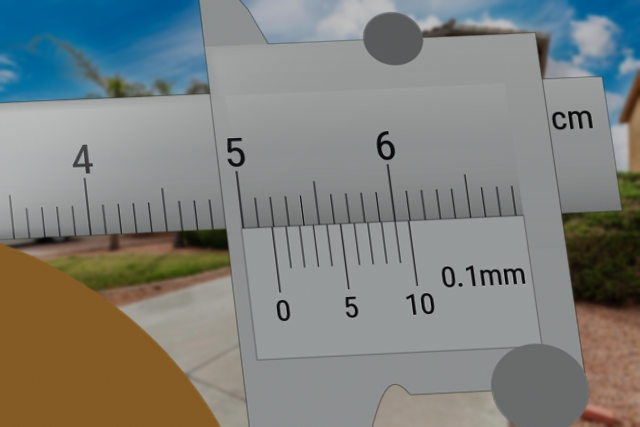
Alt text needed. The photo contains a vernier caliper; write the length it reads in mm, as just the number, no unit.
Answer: 51.9
